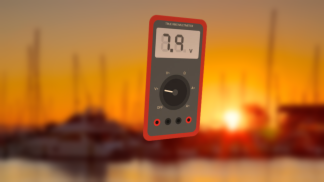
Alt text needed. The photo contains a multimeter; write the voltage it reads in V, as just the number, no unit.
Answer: 7.9
